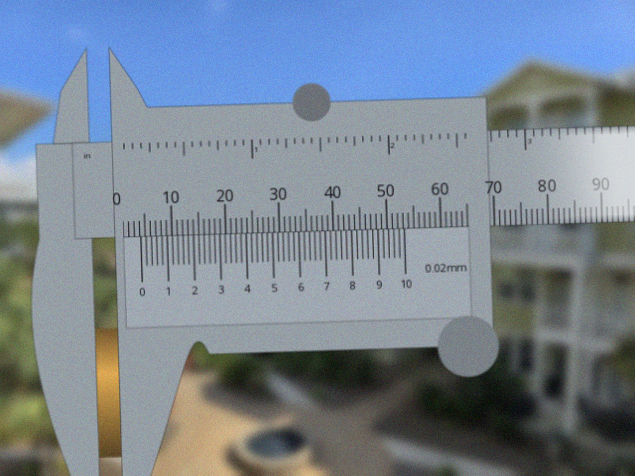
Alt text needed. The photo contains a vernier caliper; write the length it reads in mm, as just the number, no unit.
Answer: 4.2
